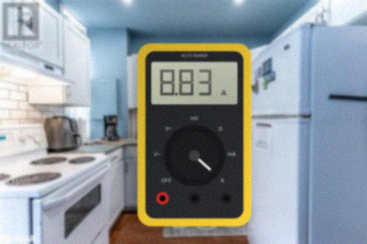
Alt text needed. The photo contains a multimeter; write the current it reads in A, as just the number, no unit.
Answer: 8.83
